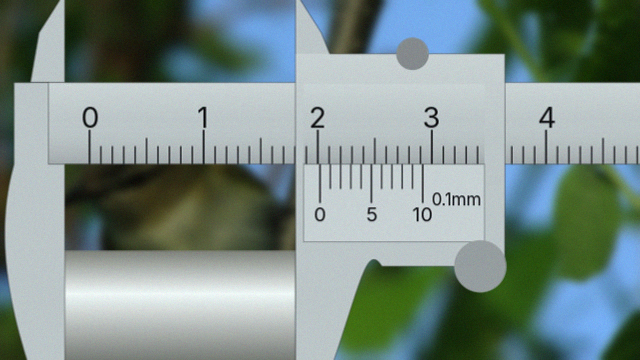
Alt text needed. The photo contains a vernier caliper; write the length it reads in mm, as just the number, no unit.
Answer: 20.2
